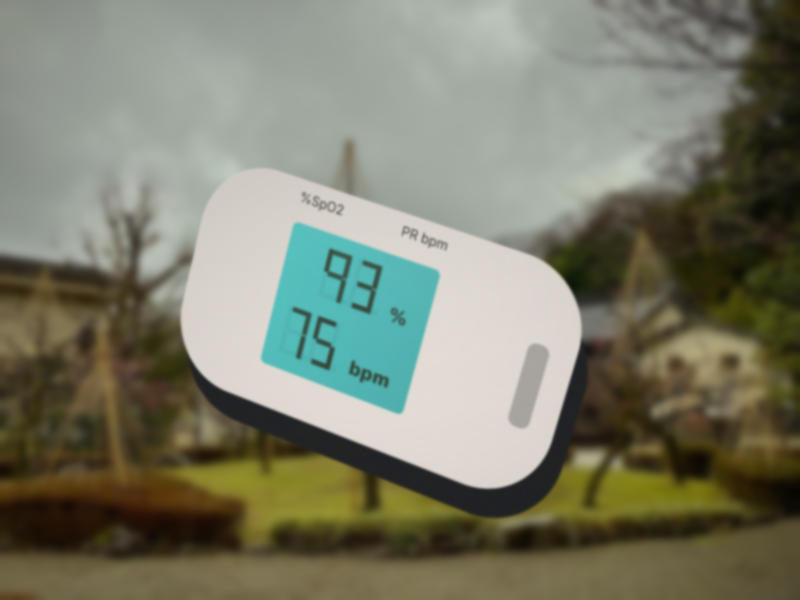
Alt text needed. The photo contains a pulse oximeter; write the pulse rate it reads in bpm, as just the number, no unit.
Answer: 75
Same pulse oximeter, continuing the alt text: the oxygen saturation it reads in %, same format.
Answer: 93
